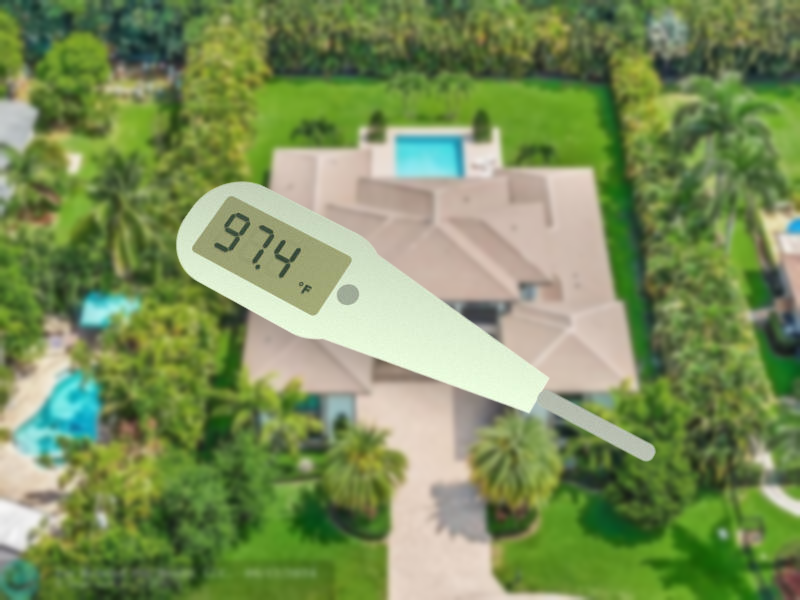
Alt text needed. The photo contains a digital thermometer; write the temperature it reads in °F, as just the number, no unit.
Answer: 97.4
